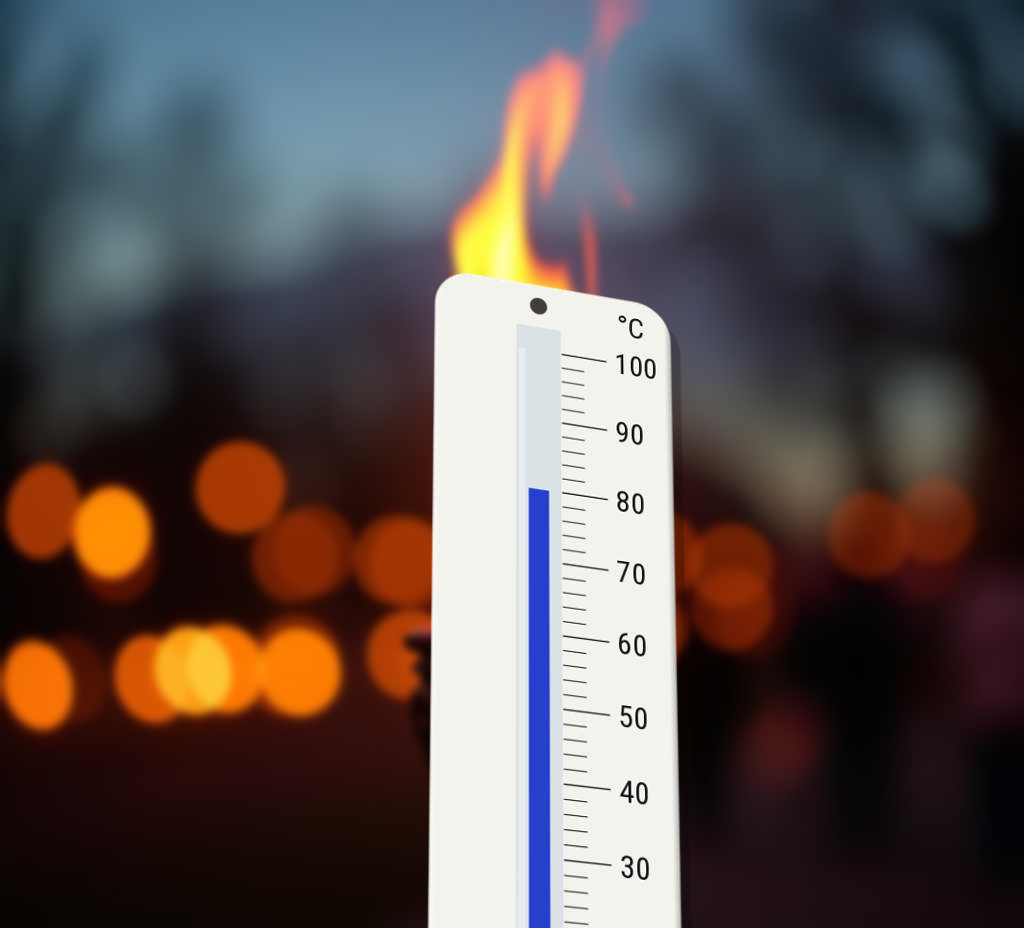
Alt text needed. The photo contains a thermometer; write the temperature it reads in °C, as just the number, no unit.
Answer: 80
